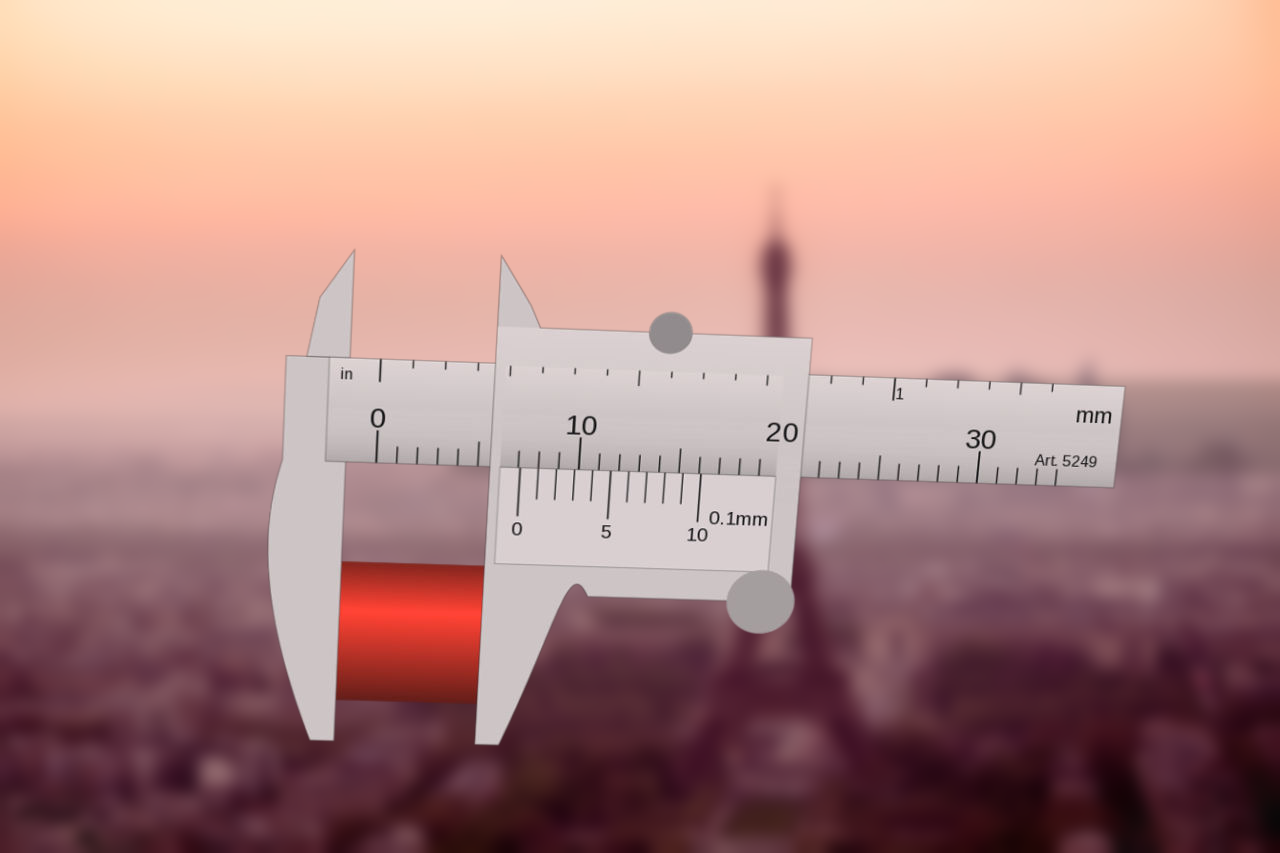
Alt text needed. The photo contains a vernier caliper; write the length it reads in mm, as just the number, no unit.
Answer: 7.1
